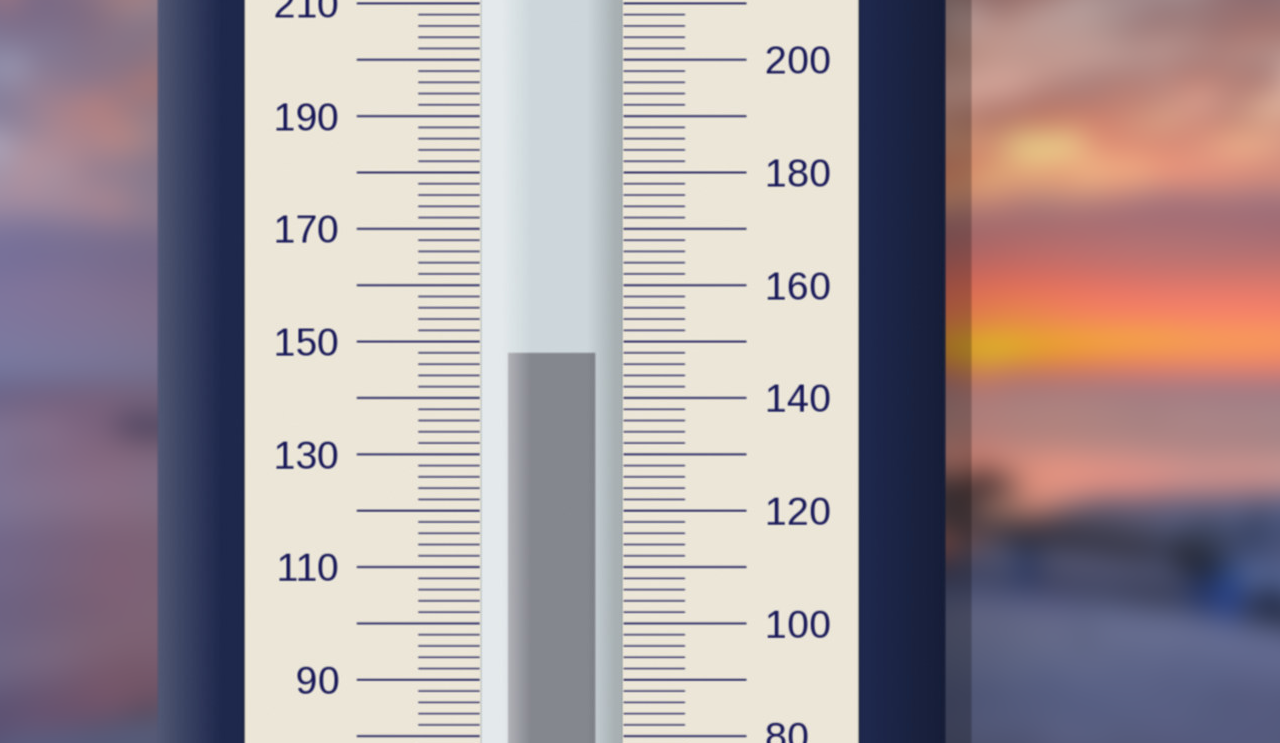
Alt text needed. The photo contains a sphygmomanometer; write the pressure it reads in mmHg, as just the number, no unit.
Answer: 148
